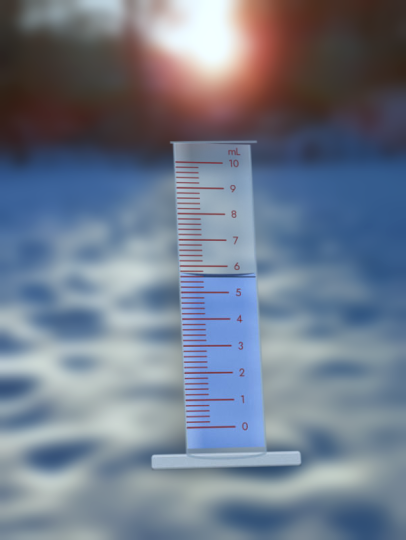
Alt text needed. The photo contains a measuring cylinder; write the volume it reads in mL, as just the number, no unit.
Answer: 5.6
